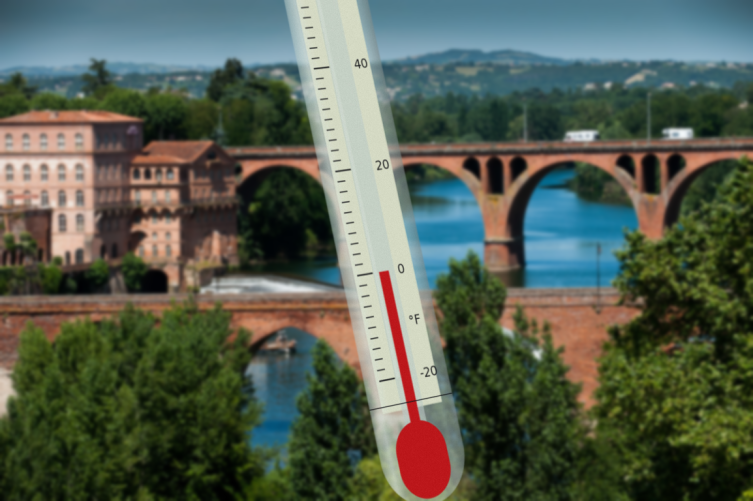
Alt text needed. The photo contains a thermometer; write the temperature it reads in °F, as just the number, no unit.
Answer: 0
